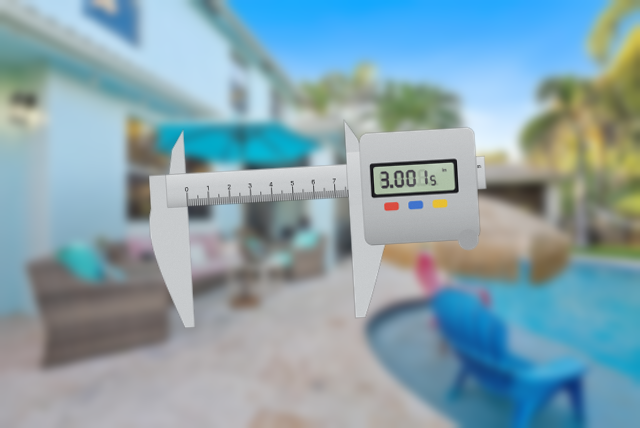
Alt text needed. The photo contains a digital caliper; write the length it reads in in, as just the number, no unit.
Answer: 3.0015
